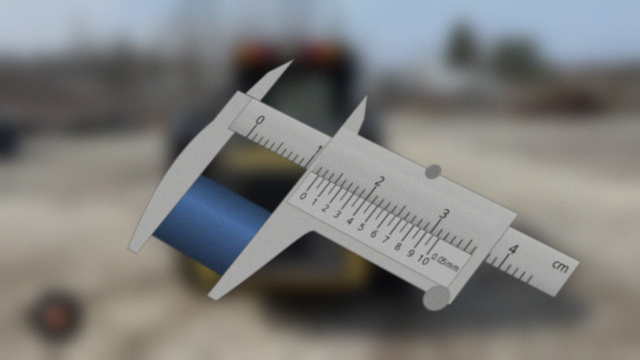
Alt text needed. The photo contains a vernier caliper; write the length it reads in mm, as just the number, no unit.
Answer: 12.4
